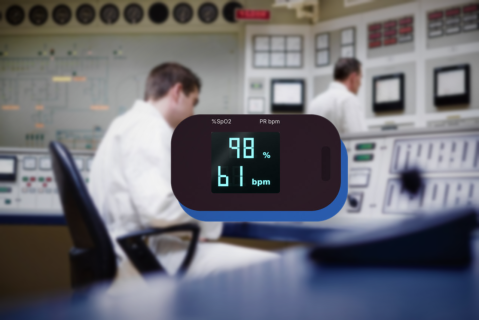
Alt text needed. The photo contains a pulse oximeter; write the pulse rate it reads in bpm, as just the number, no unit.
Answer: 61
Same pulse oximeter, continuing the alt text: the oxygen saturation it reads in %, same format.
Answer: 98
